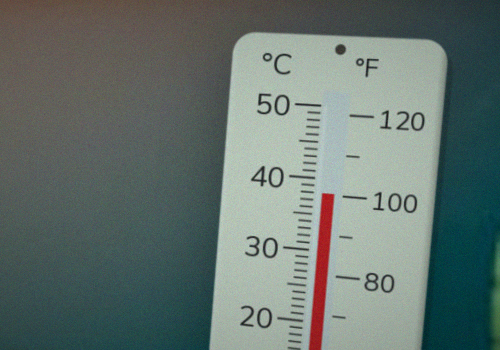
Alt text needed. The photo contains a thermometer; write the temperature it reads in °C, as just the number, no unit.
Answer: 38
